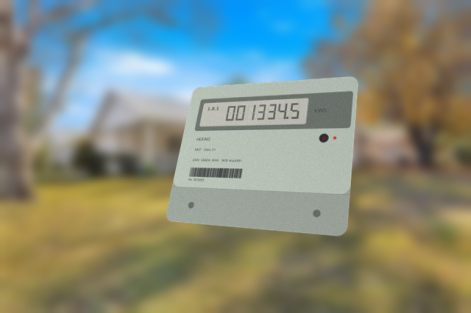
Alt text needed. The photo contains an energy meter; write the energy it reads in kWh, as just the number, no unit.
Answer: 1334.5
